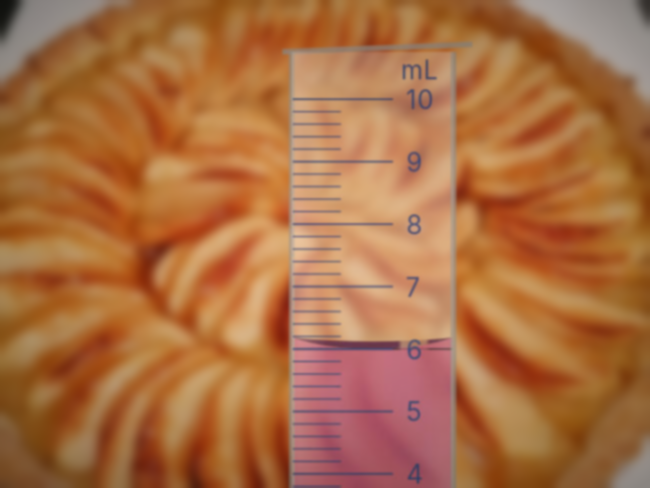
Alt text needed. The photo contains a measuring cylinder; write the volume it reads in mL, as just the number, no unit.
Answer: 6
